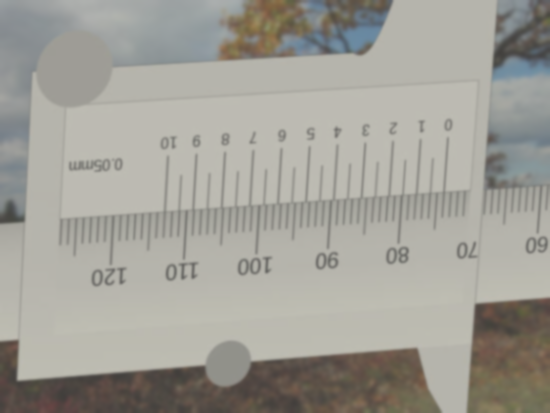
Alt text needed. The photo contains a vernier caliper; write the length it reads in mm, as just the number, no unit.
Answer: 74.0
